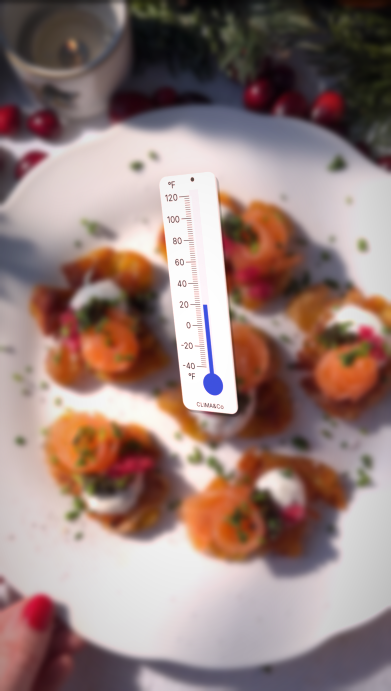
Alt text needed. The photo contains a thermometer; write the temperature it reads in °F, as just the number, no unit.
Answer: 20
